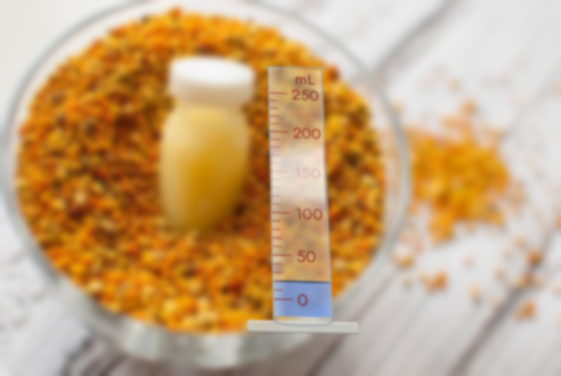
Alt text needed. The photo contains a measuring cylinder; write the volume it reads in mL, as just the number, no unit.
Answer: 20
